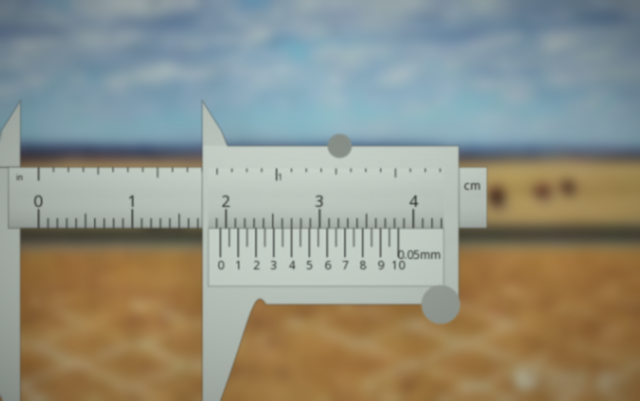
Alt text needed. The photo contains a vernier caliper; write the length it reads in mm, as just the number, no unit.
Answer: 19.4
